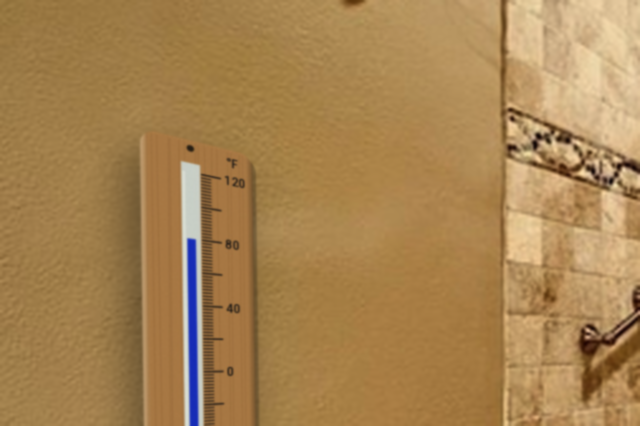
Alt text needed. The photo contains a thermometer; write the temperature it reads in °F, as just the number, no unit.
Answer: 80
